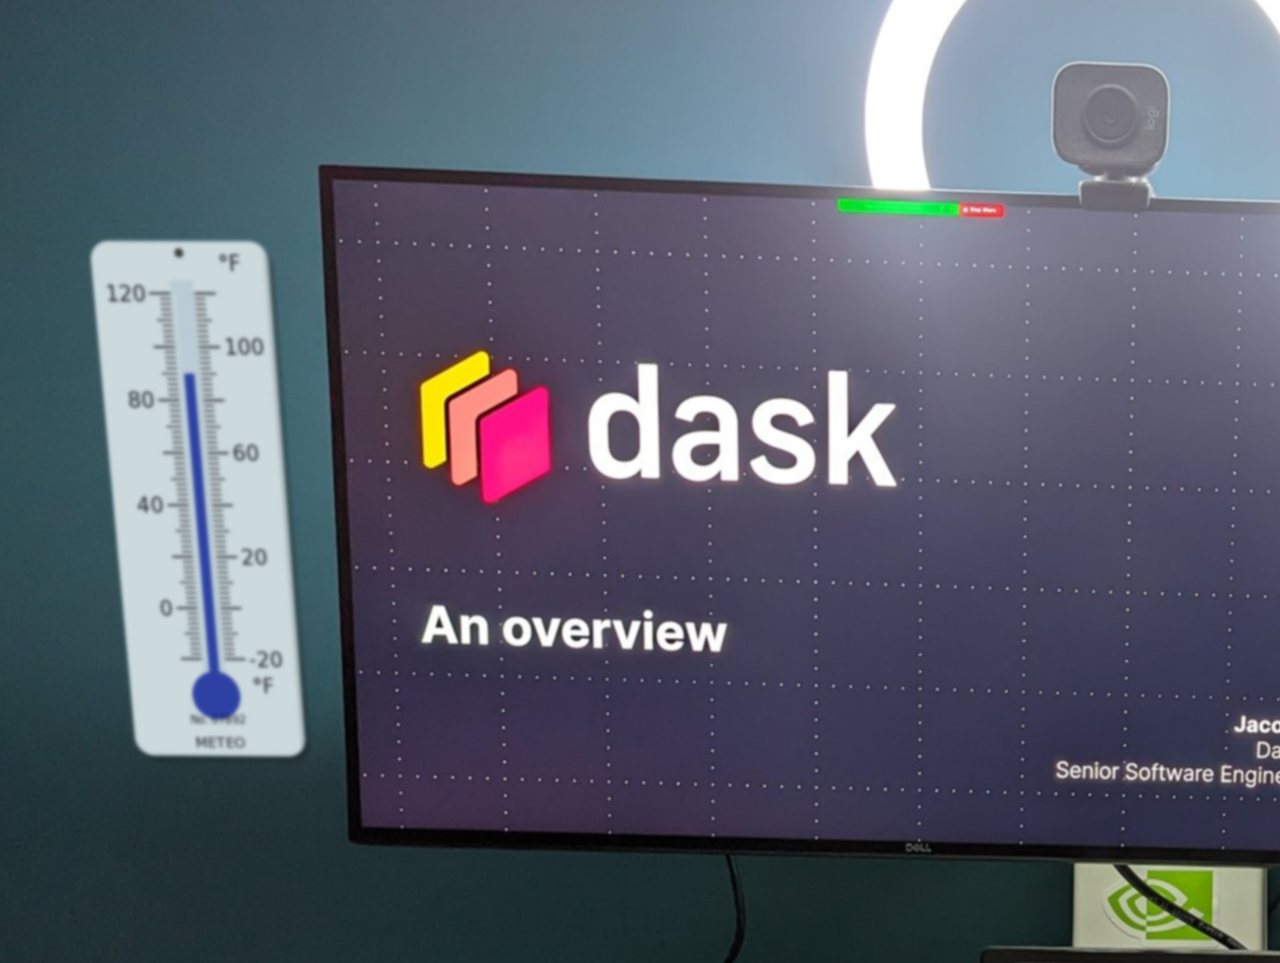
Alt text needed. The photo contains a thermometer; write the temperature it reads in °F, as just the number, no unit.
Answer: 90
